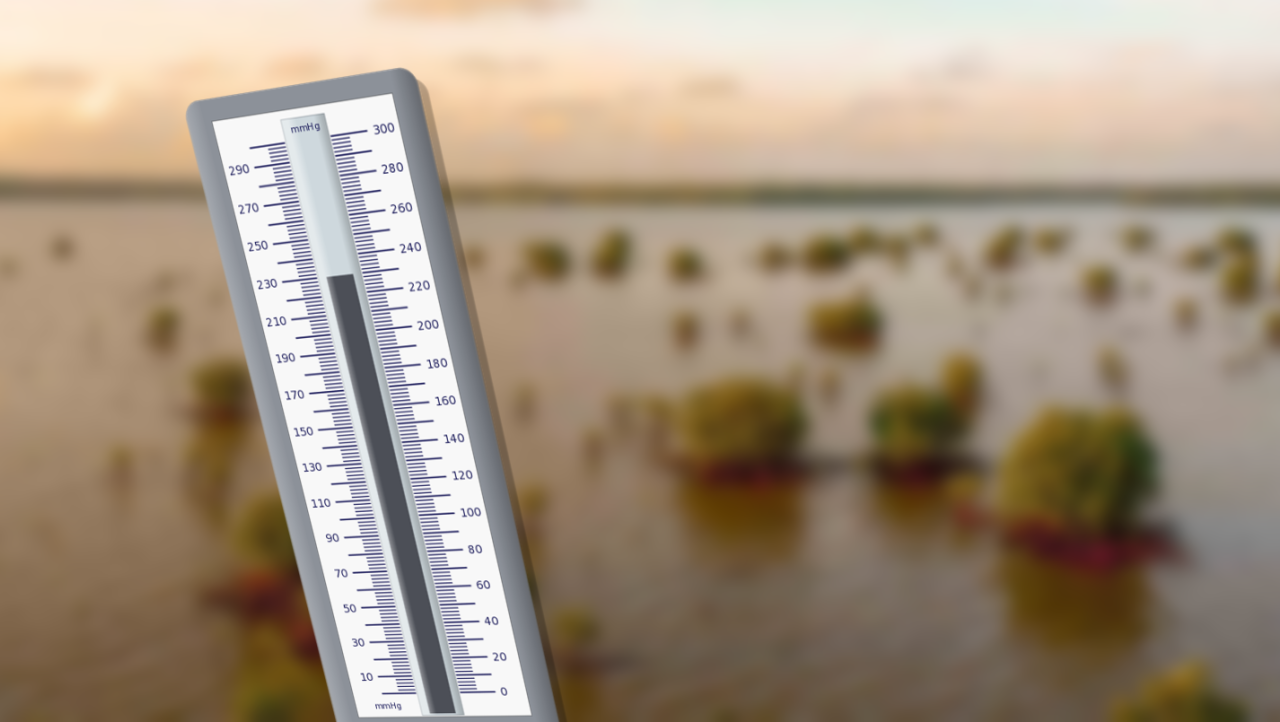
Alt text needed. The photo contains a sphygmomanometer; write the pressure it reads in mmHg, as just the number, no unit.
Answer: 230
